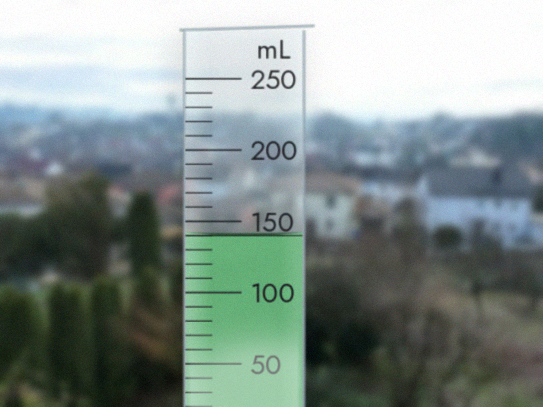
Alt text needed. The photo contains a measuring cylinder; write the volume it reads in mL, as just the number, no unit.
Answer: 140
